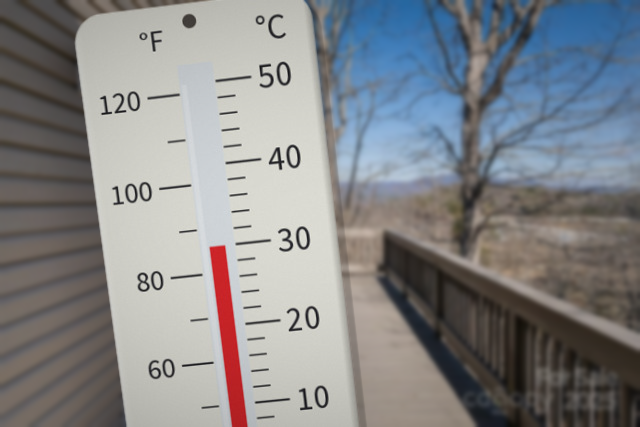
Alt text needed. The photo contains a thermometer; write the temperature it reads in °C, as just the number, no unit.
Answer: 30
